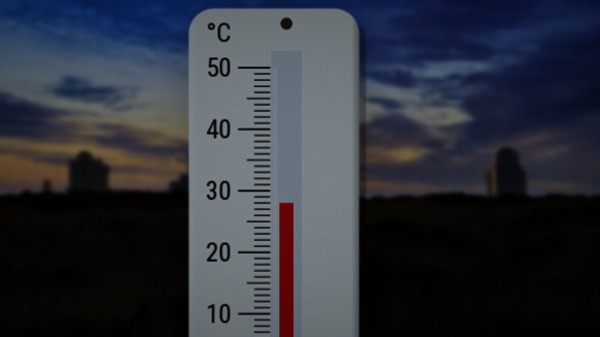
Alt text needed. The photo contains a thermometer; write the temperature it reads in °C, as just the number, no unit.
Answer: 28
